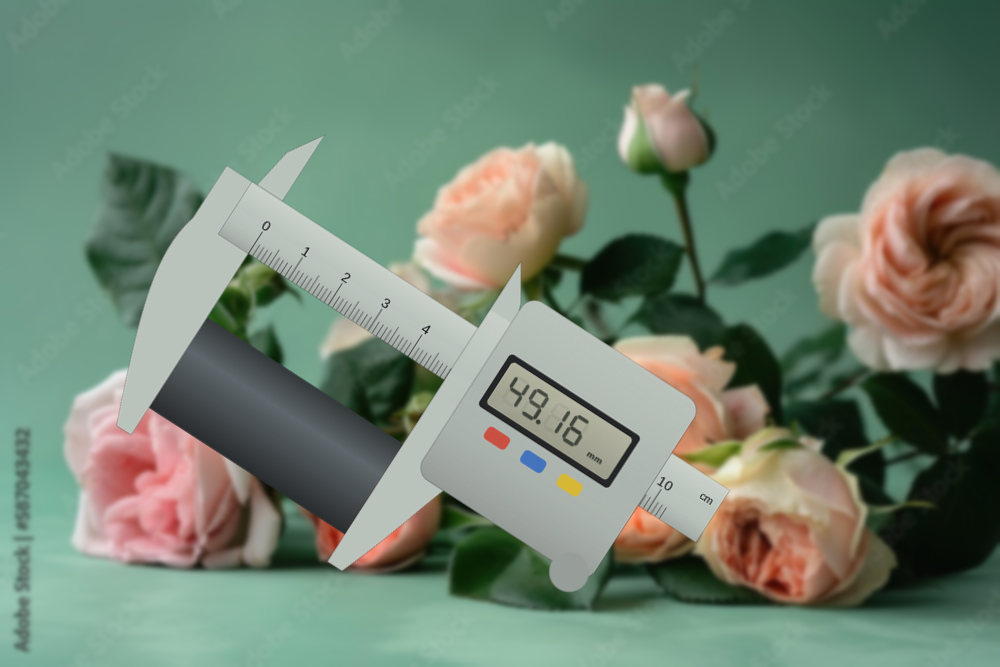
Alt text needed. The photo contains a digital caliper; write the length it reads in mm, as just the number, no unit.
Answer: 49.16
